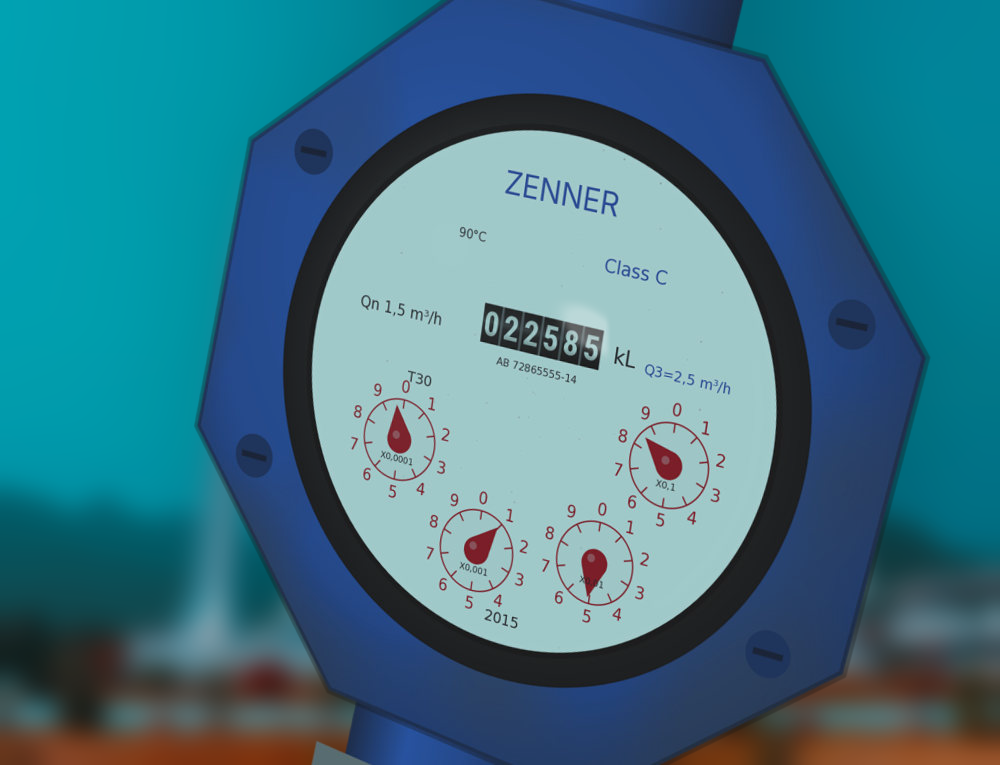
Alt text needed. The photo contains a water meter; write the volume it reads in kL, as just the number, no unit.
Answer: 22585.8509
